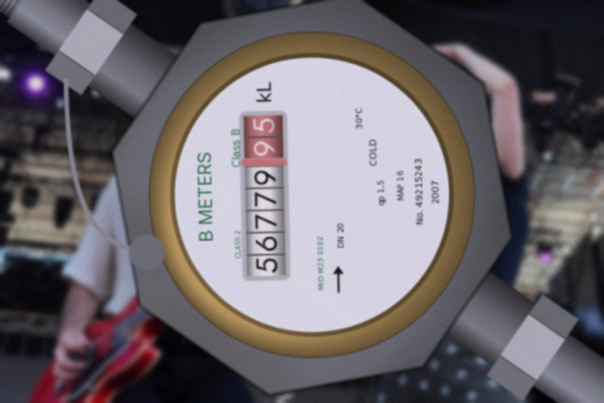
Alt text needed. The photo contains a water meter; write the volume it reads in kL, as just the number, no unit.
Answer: 56779.95
